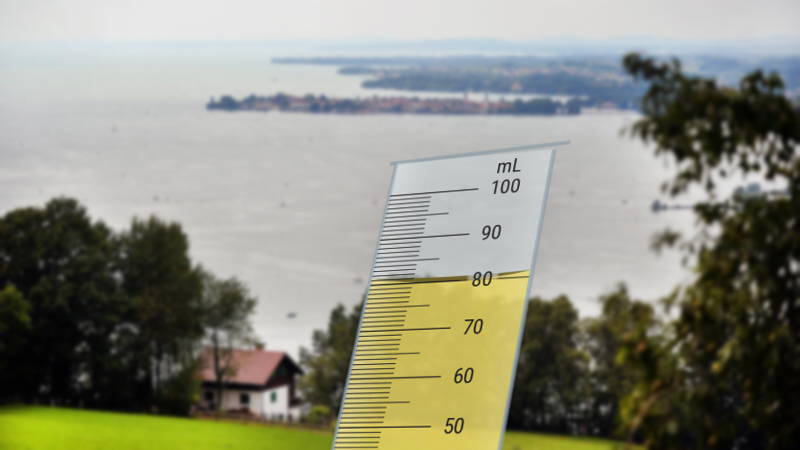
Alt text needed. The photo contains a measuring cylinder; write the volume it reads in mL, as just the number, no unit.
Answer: 80
